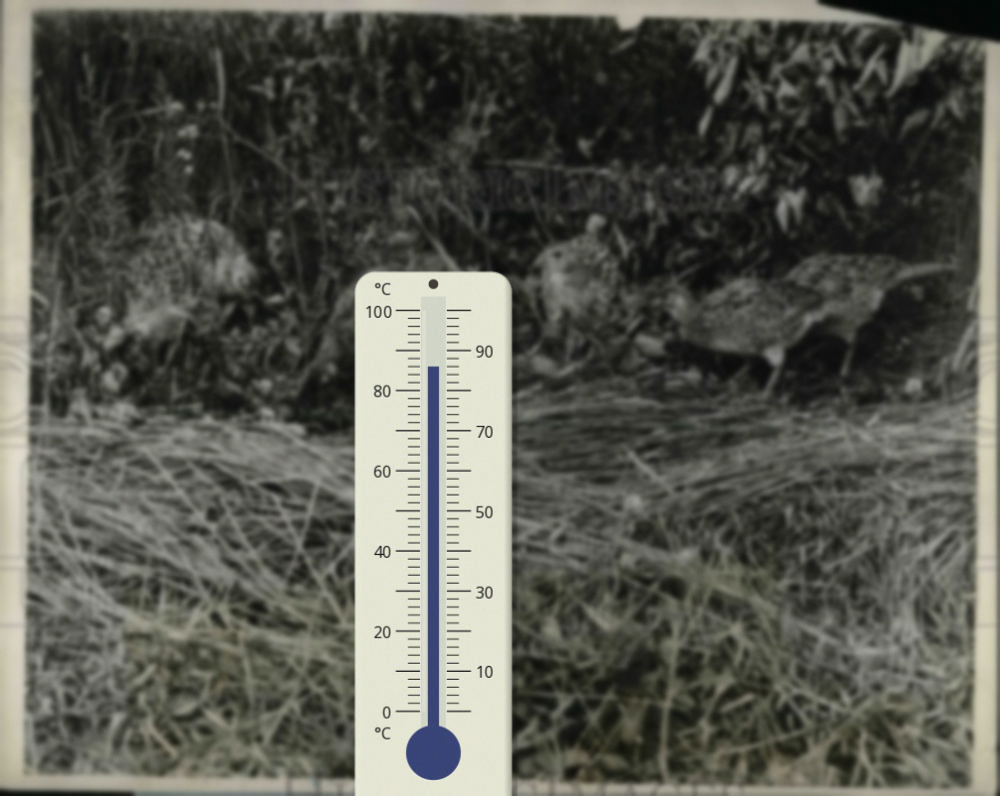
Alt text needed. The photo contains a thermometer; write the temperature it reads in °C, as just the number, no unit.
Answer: 86
